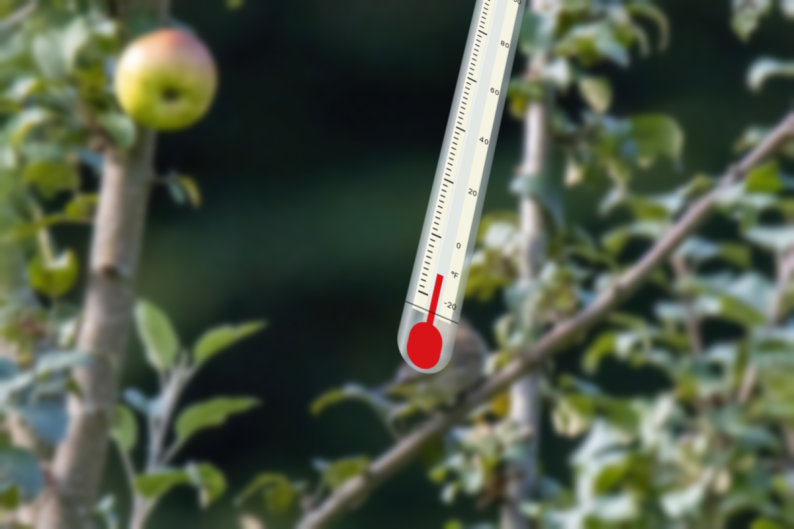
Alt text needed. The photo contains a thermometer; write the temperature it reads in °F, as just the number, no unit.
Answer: -12
